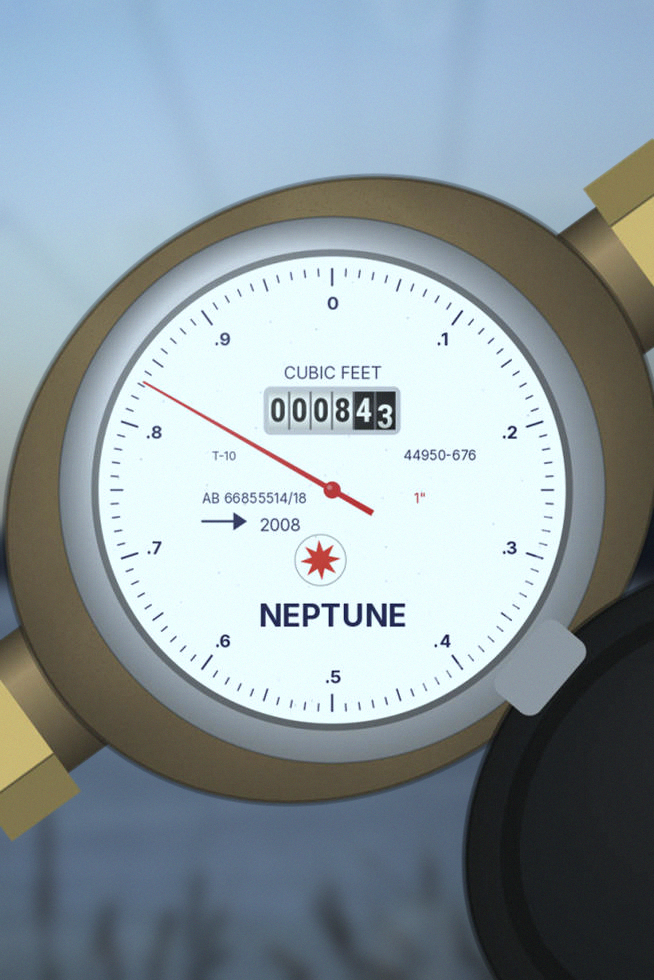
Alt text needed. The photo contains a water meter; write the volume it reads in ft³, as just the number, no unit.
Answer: 842.83
